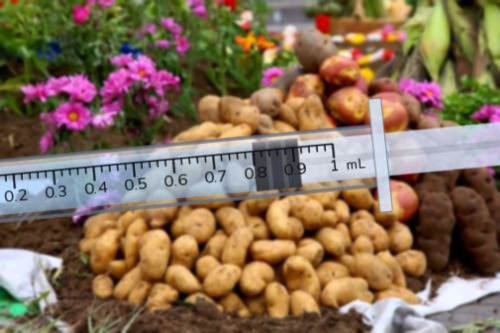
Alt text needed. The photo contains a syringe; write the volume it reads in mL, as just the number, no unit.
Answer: 0.8
